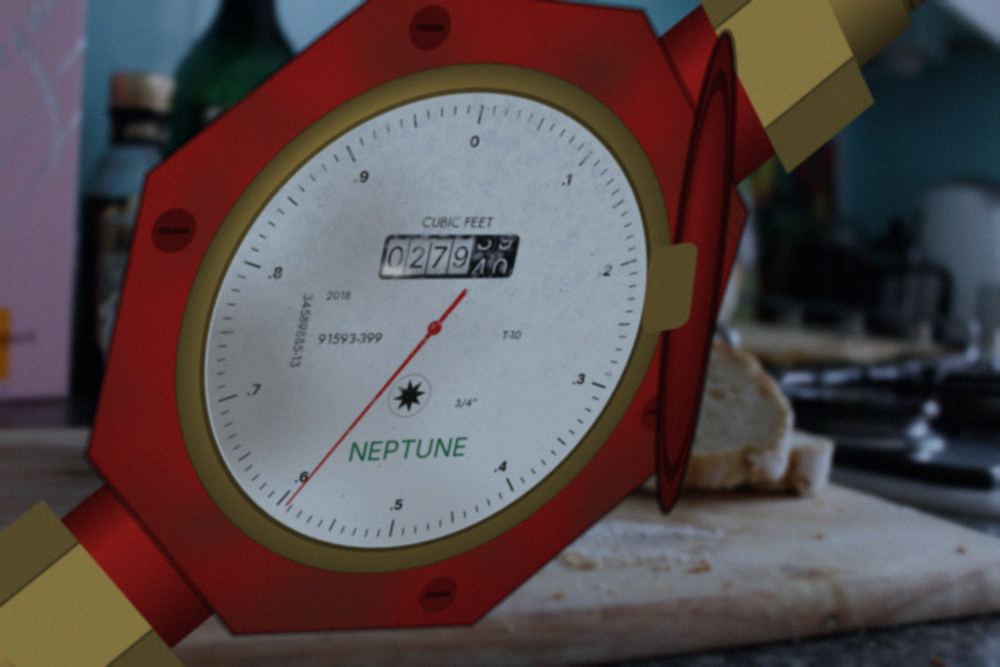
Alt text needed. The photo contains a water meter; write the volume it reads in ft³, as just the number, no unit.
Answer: 27939.59
